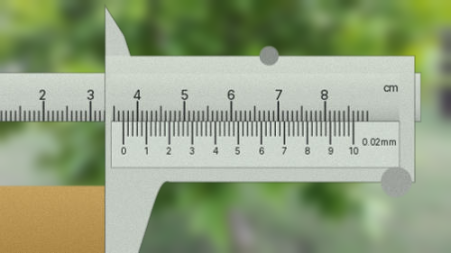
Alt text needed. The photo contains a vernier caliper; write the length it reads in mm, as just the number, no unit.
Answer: 37.0
